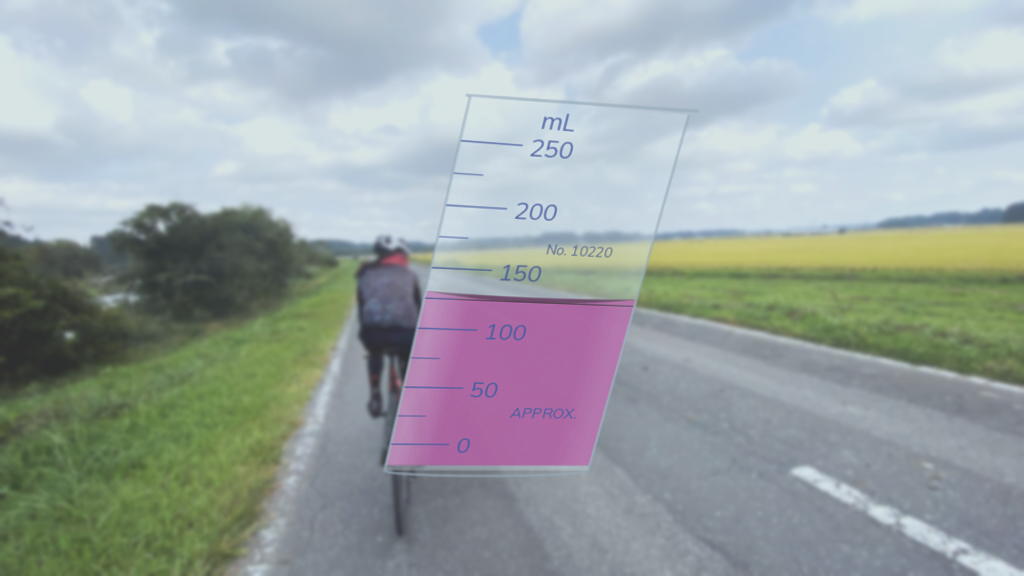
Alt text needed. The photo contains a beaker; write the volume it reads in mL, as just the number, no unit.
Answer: 125
